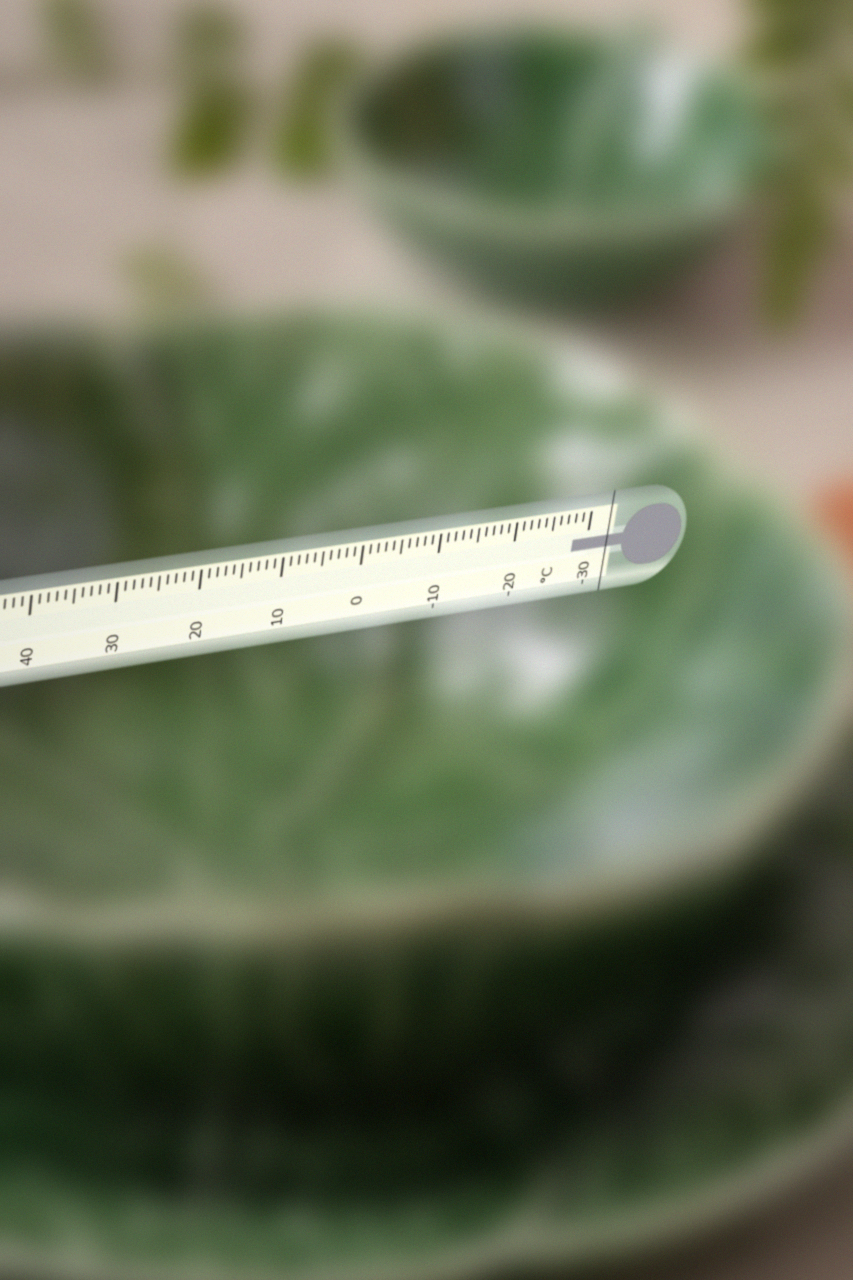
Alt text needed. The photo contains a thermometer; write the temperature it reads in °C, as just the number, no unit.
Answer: -28
